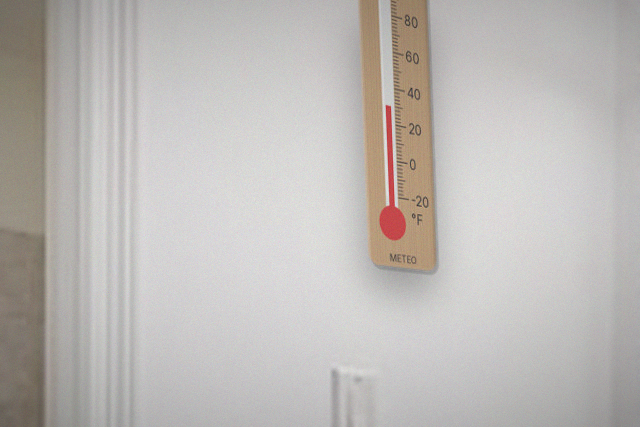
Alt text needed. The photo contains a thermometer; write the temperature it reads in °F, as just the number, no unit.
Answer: 30
